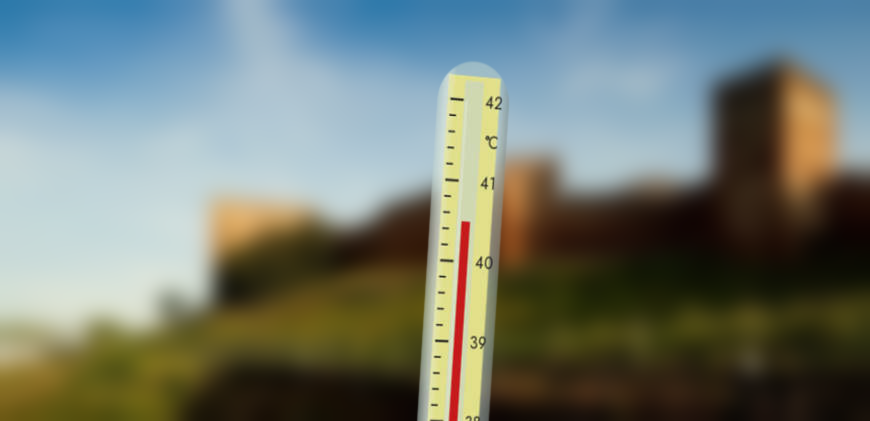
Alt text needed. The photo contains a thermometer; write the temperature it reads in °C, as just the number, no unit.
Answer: 40.5
